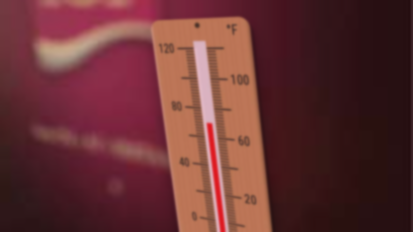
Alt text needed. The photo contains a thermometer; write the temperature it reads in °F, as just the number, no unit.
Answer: 70
